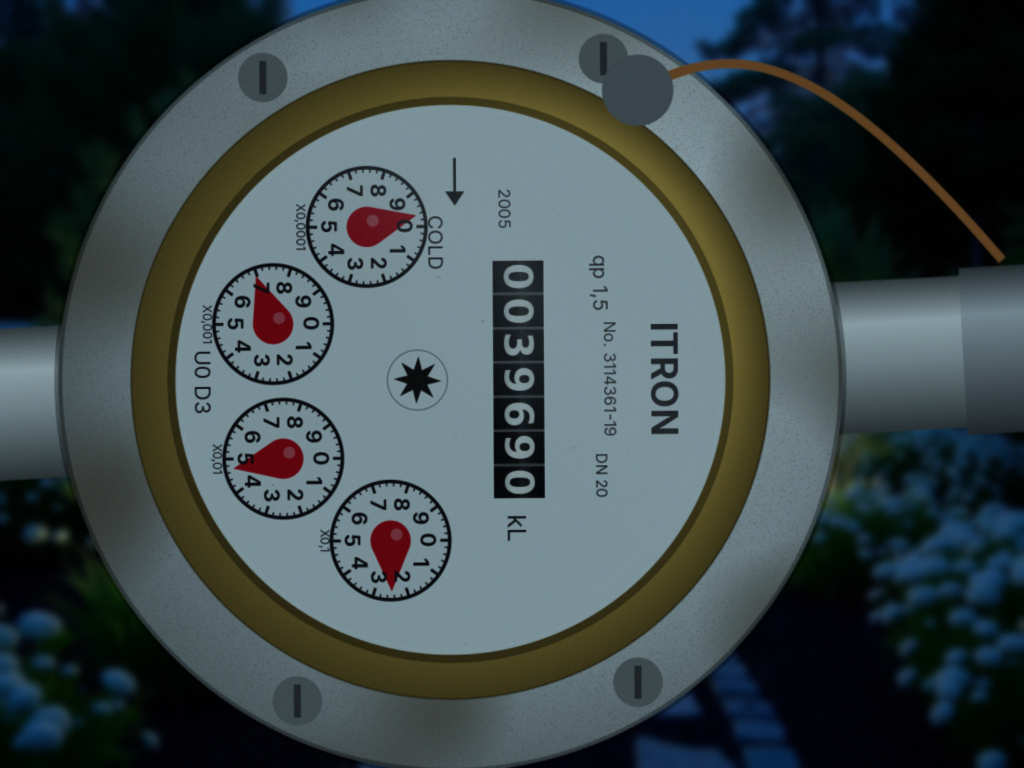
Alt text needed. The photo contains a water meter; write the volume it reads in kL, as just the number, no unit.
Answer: 39690.2469
